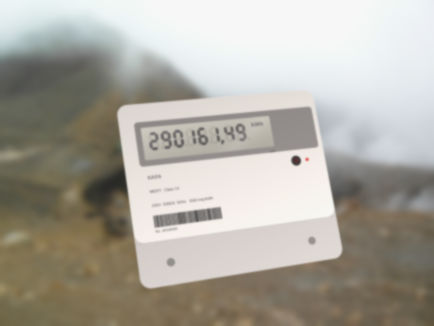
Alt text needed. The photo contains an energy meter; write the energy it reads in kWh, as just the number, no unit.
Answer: 290161.49
